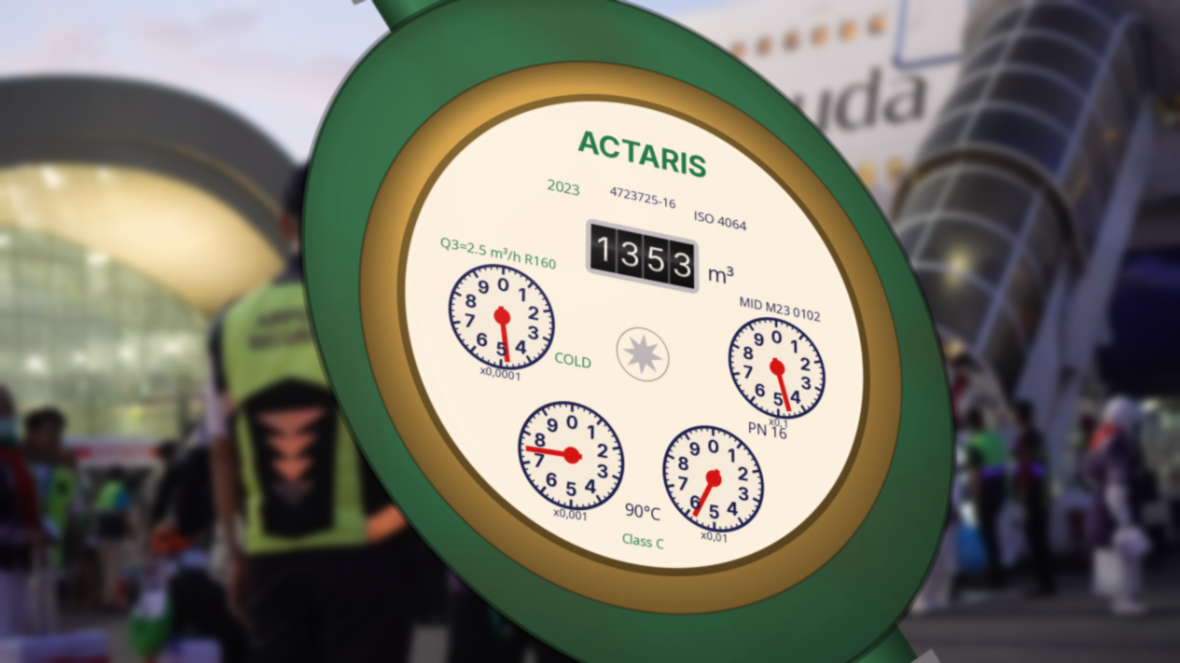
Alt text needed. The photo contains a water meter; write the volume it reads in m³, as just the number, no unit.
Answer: 1353.4574
